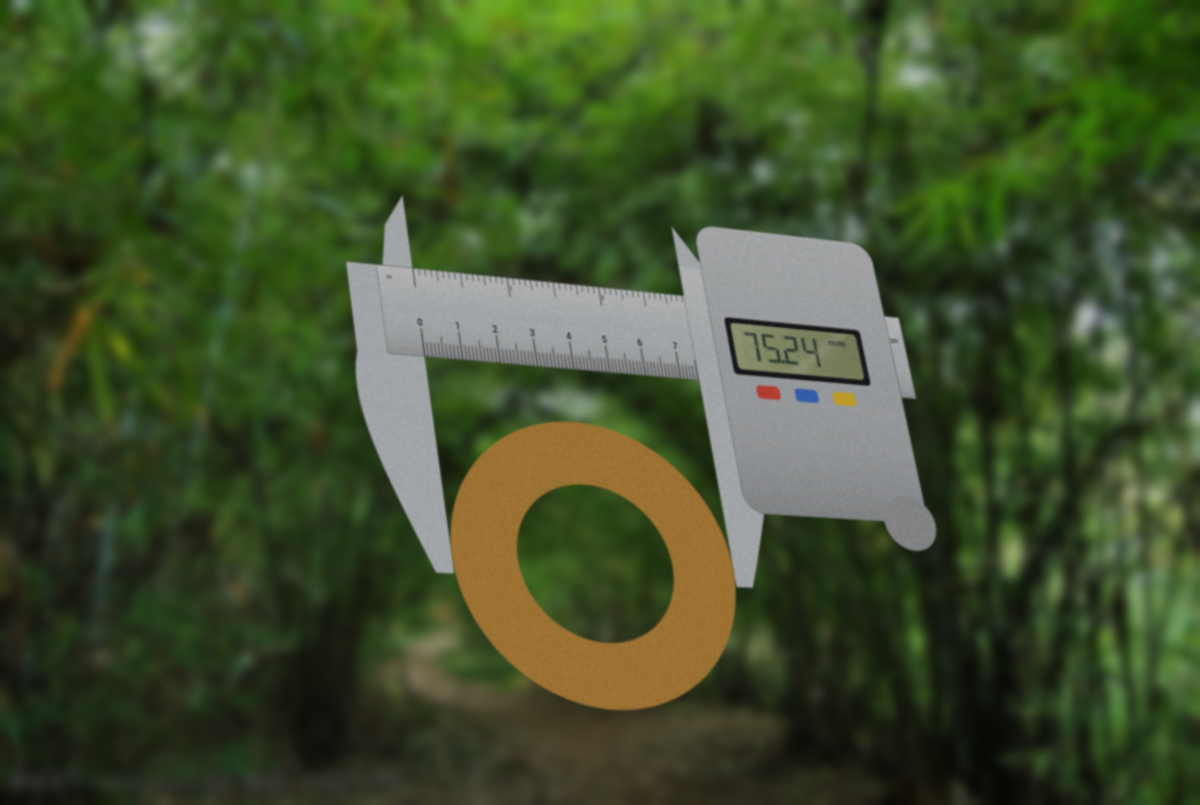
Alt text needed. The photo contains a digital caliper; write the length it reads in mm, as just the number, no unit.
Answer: 75.24
